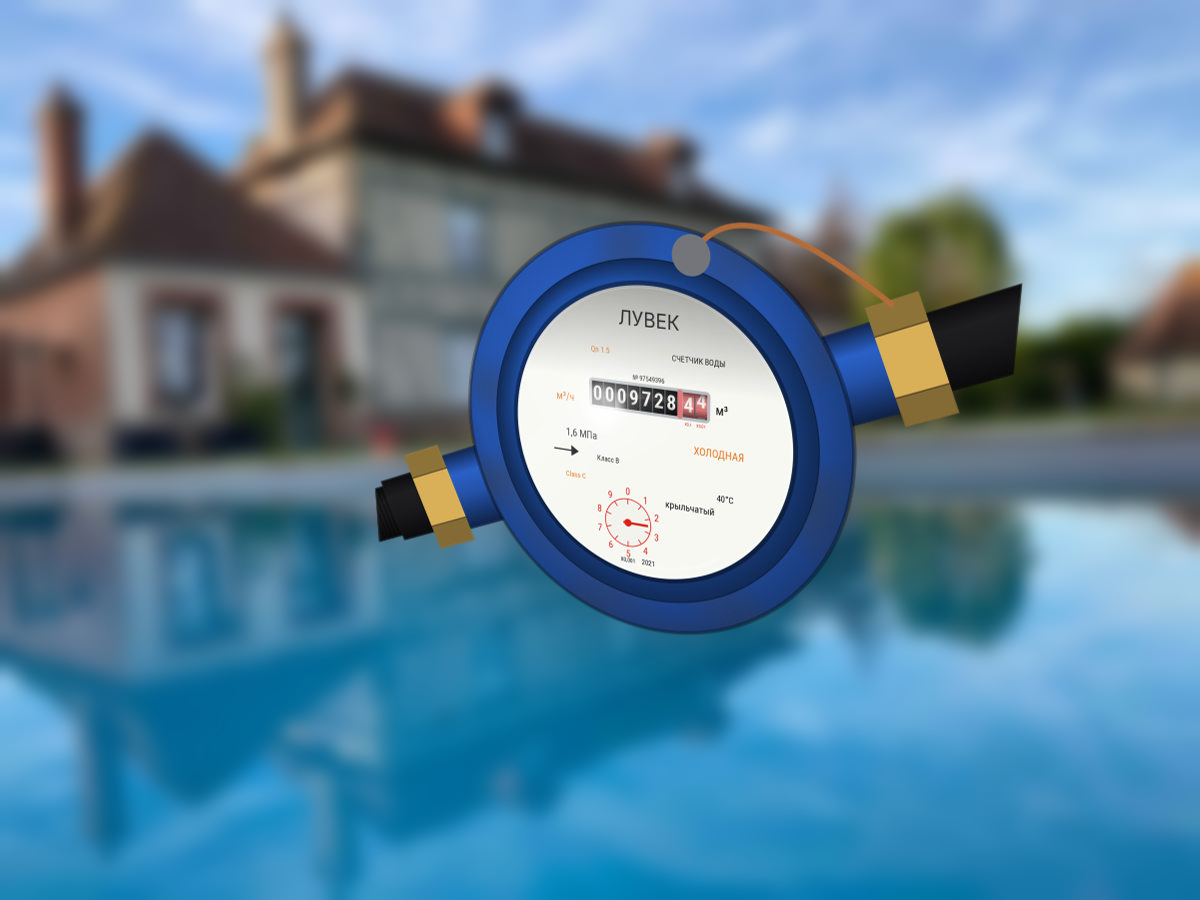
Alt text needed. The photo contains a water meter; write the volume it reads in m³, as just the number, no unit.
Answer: 9728.442
